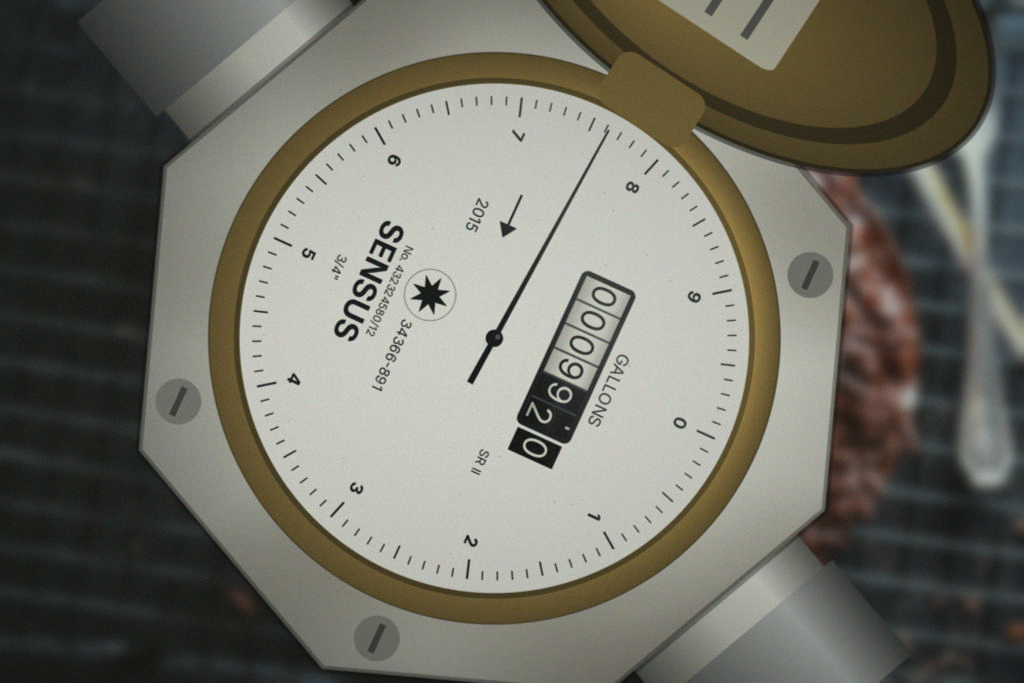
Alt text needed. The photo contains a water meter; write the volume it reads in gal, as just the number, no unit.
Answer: 9917.6
